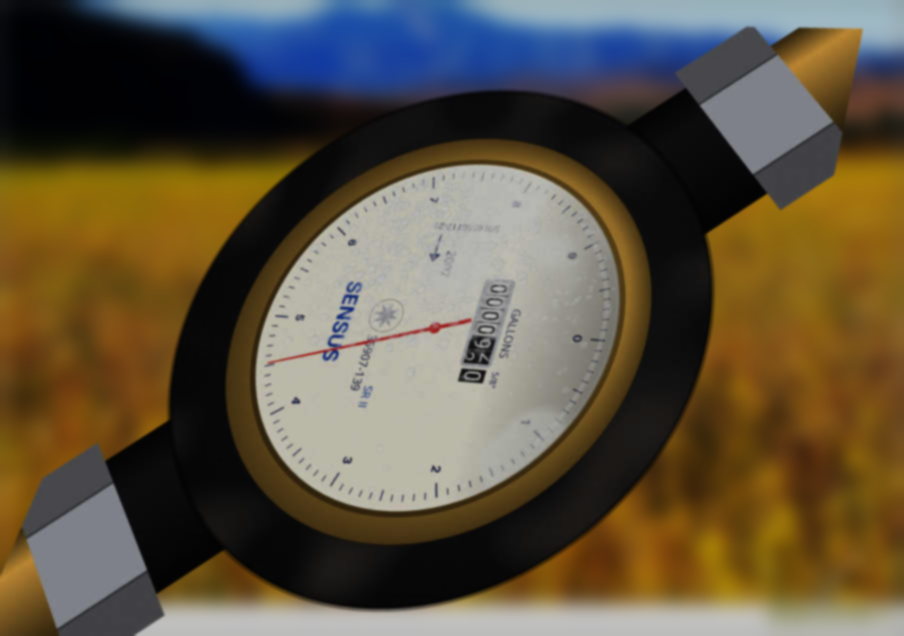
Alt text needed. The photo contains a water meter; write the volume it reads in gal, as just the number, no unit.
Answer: 924.5
